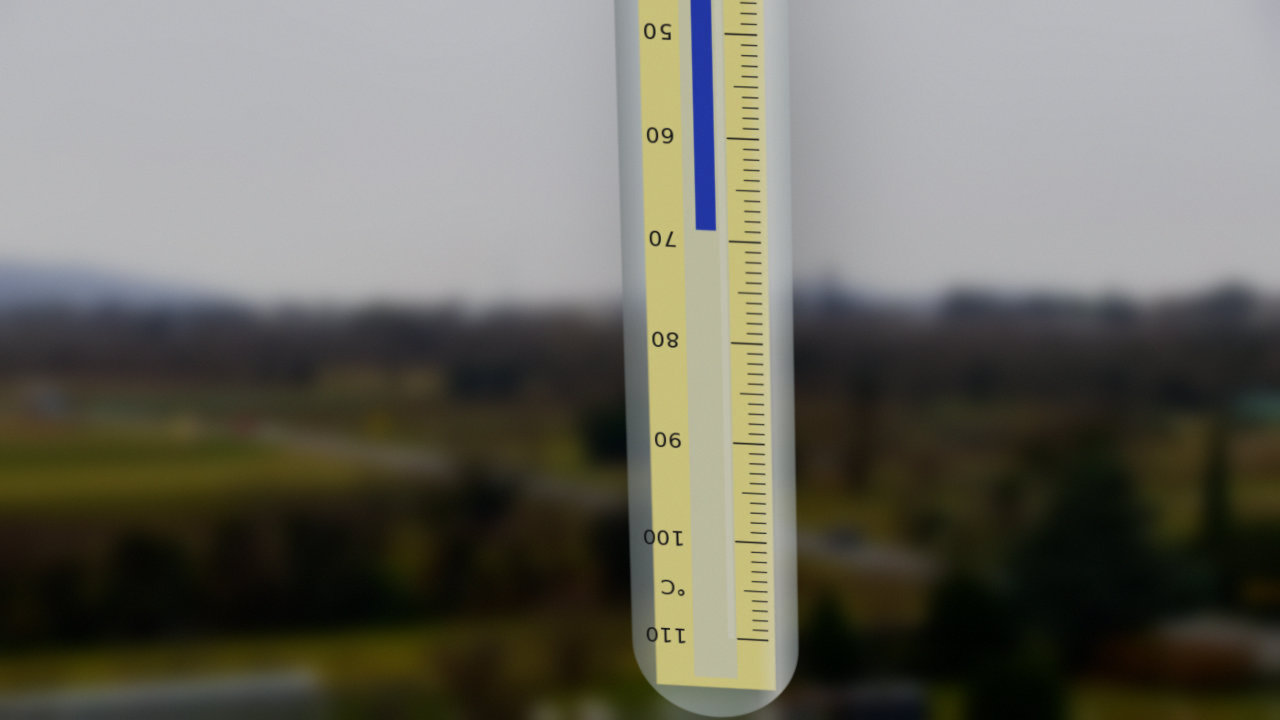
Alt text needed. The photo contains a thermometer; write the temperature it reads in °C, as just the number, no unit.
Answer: 69
